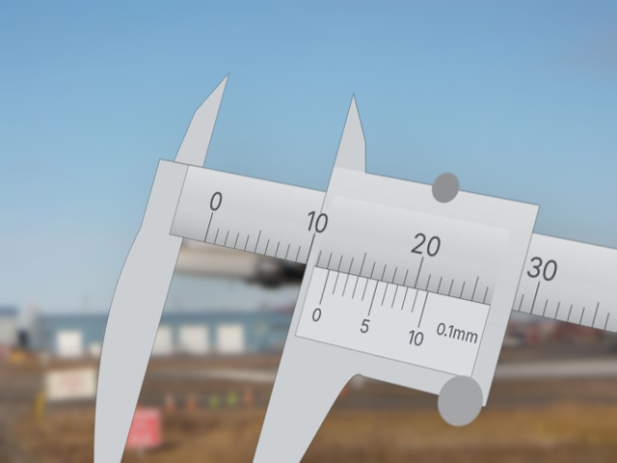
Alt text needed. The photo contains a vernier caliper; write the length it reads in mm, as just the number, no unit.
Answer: 12.2
